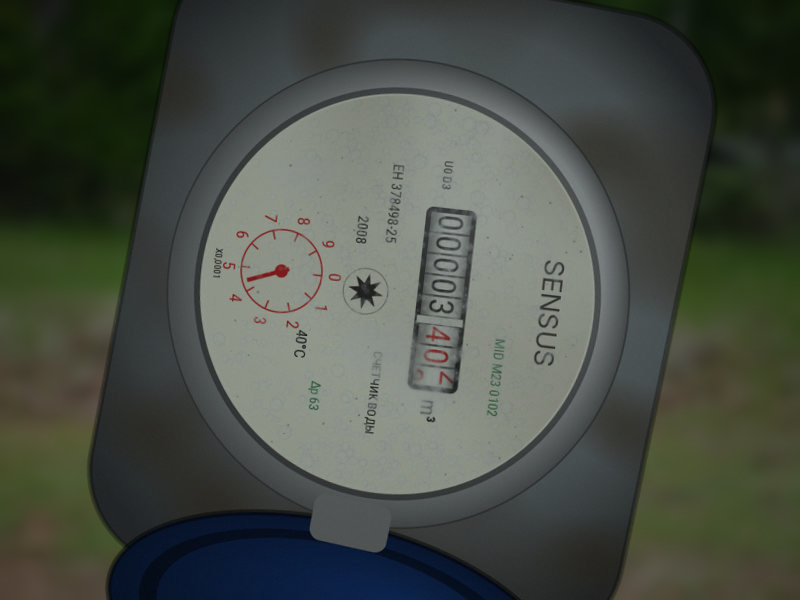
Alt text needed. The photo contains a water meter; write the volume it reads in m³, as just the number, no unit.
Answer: 3.4024
